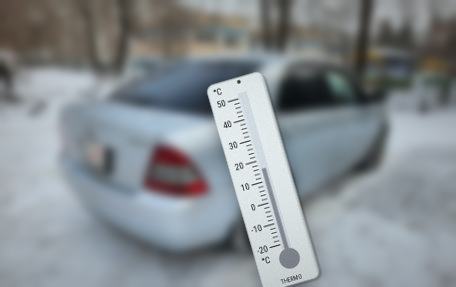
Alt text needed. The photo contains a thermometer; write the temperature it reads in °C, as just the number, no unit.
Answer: 16
